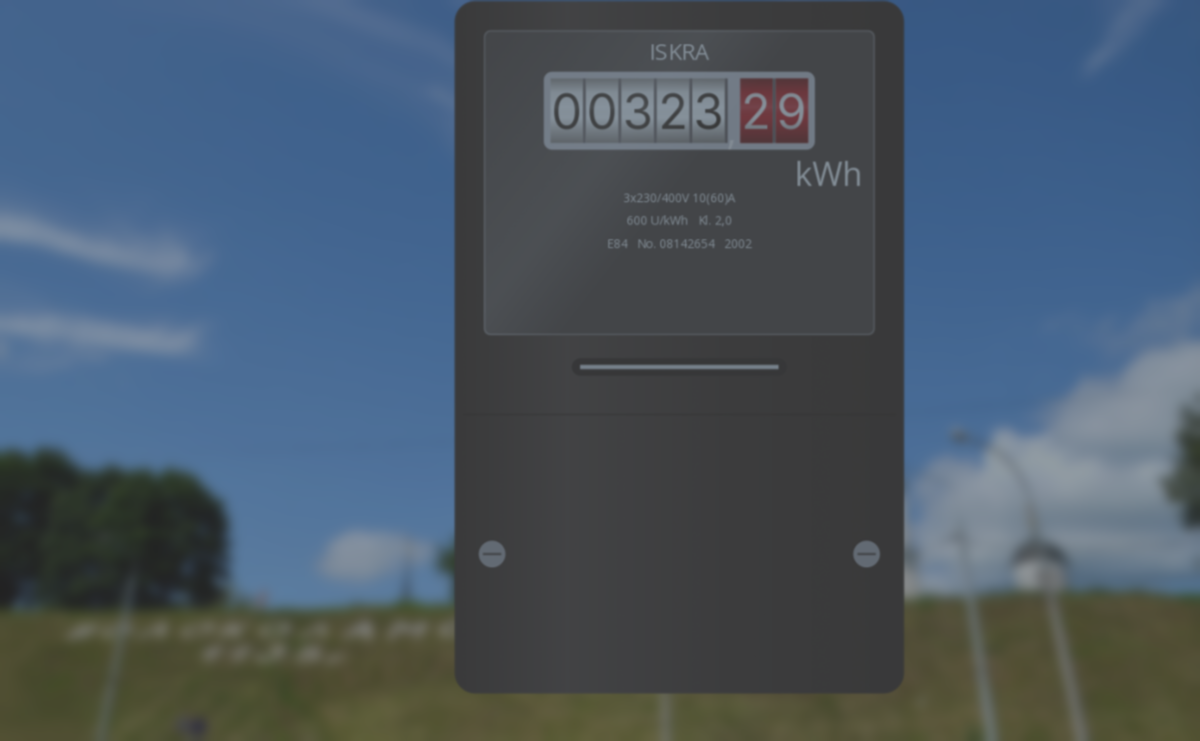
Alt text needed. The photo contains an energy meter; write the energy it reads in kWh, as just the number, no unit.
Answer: 323.29
